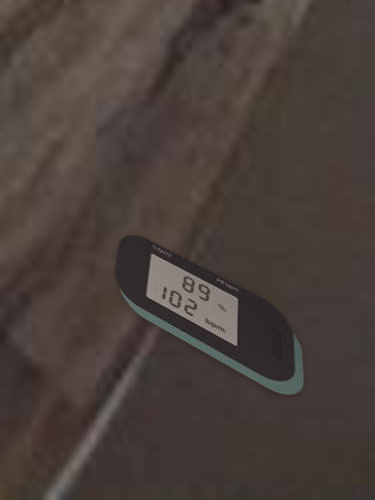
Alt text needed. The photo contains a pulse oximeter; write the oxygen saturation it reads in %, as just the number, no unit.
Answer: 89
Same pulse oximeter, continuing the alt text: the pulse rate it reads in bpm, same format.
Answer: 102
